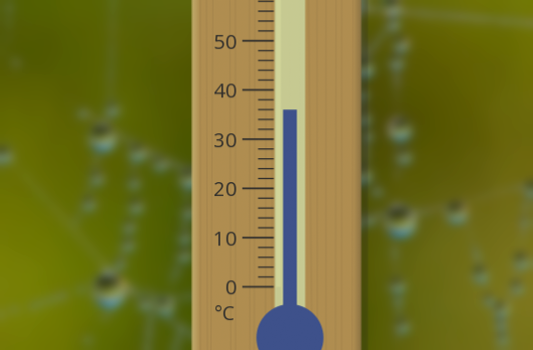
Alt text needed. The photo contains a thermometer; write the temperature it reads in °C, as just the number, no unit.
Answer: 36
